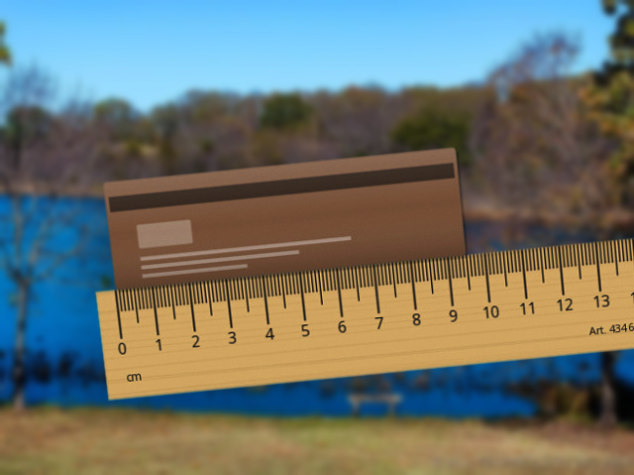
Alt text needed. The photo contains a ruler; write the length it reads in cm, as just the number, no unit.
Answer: 9.5
